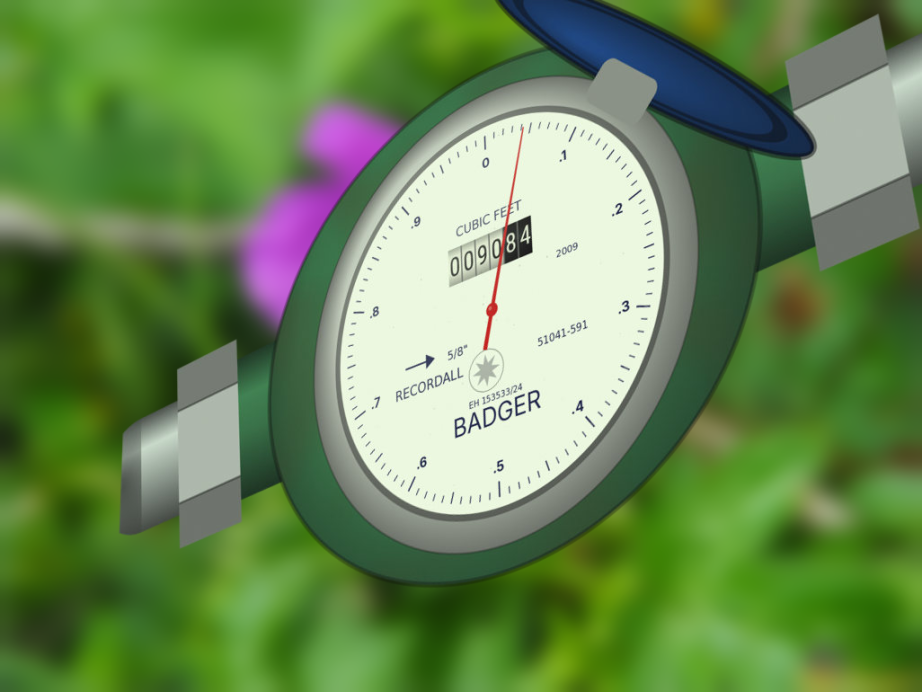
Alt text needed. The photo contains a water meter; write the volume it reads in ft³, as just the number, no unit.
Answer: 9084.04
